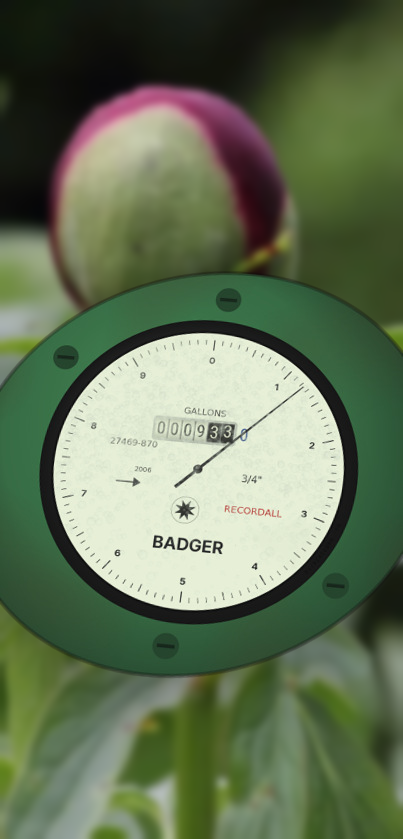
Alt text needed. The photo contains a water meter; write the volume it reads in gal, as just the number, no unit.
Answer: 9331.2
